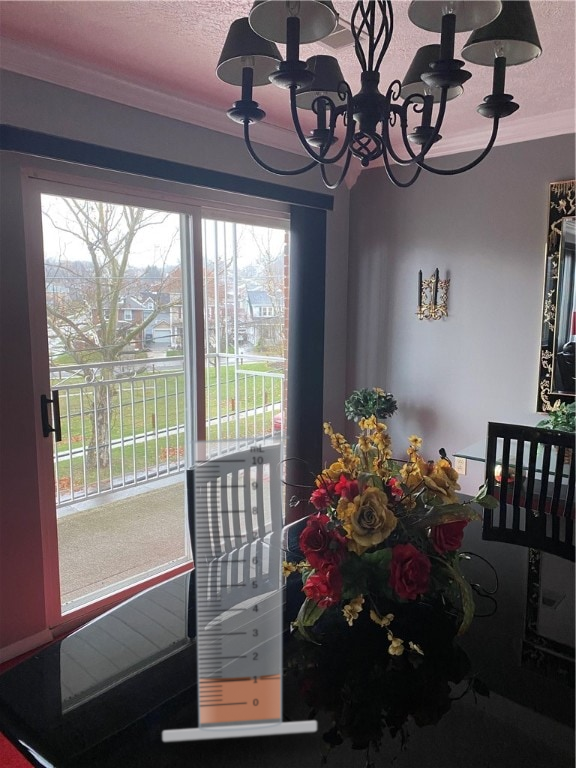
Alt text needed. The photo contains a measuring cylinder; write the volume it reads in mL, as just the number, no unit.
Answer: 1
